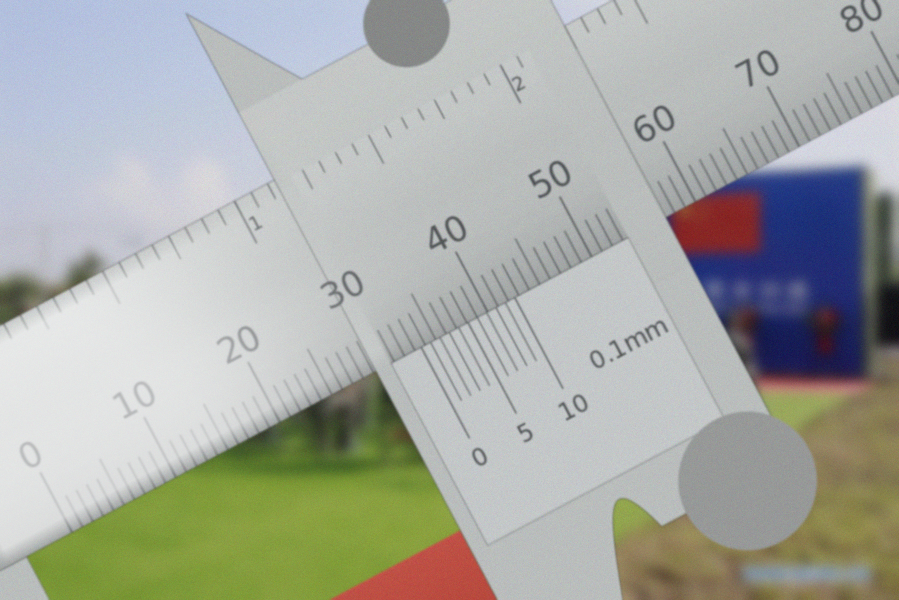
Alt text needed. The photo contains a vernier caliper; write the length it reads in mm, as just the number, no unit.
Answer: 33.6
